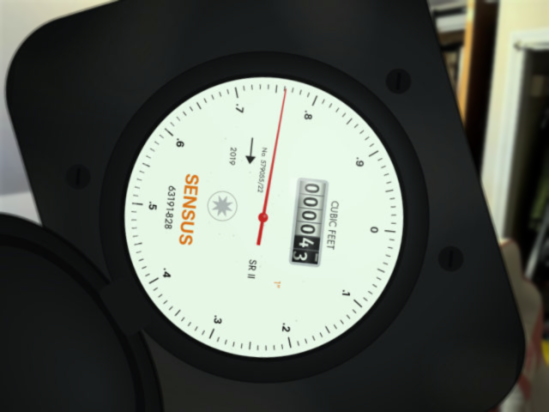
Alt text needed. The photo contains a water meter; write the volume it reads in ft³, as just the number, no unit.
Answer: 42.76
